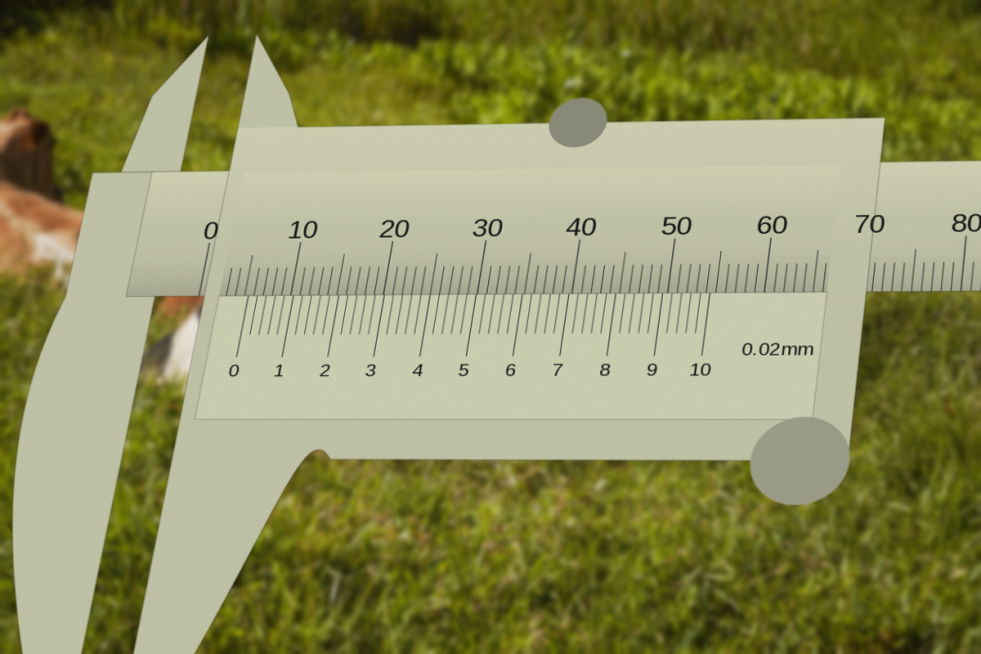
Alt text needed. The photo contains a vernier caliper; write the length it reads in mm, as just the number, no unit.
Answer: 5.4
